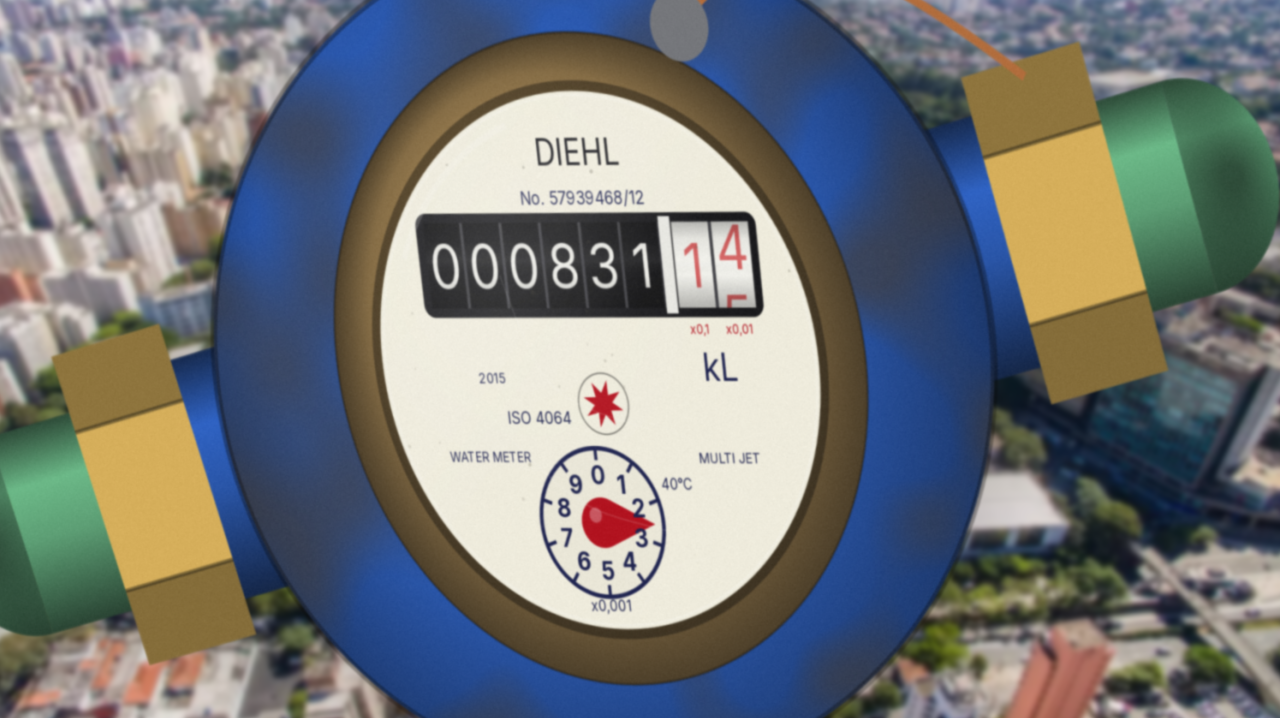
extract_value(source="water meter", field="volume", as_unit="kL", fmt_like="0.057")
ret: 831.142
